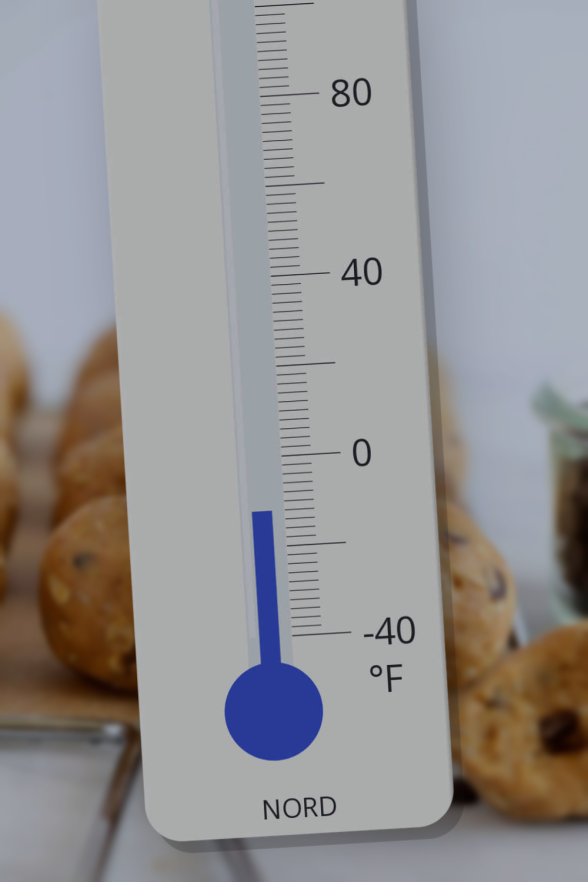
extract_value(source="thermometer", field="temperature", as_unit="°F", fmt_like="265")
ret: -12
